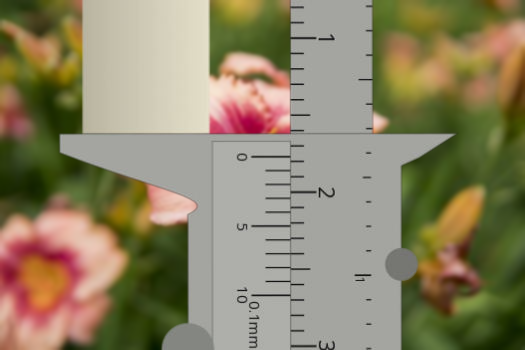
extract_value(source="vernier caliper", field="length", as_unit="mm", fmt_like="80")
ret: 17.7
